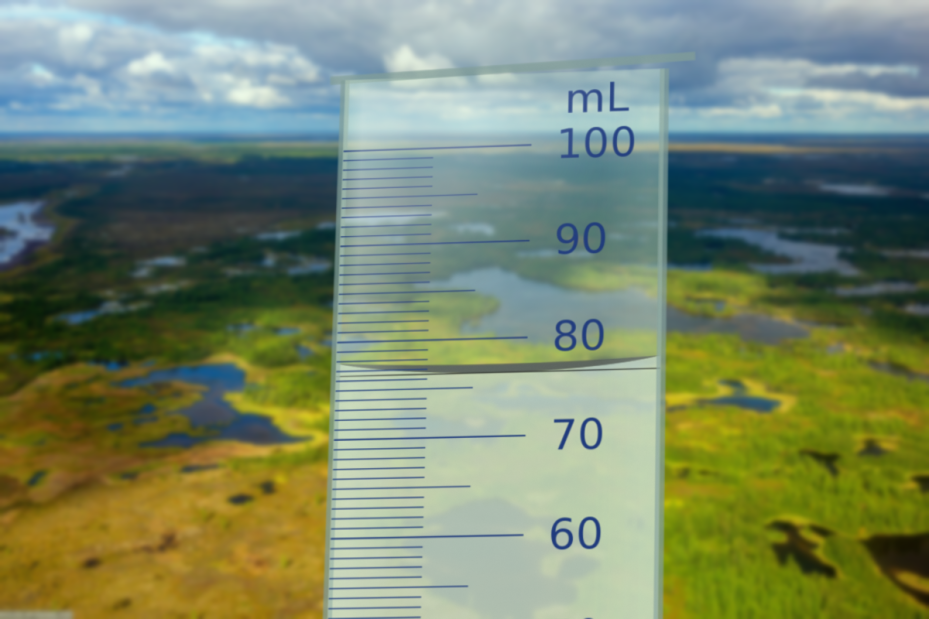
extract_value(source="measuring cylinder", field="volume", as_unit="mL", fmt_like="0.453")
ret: 76.5
